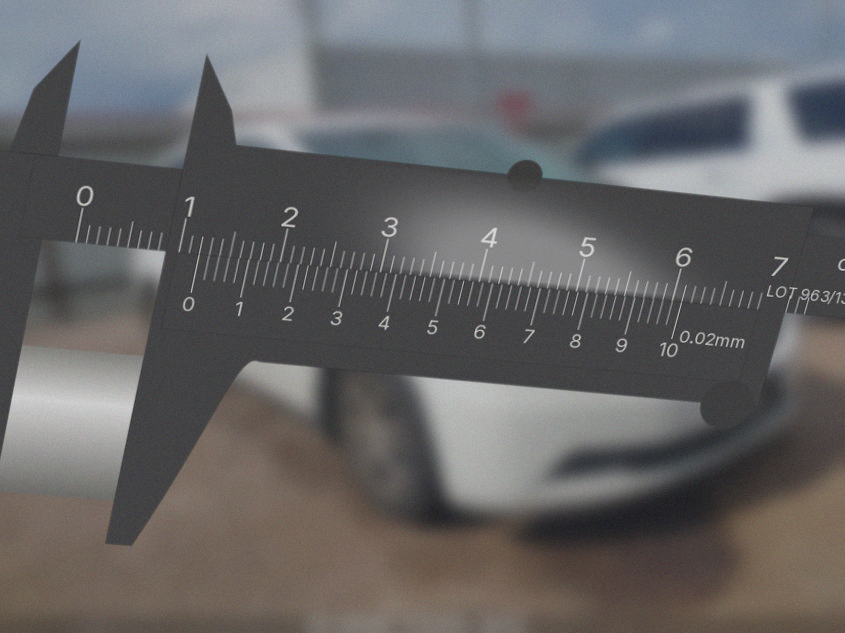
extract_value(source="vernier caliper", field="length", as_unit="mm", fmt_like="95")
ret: 12.0
